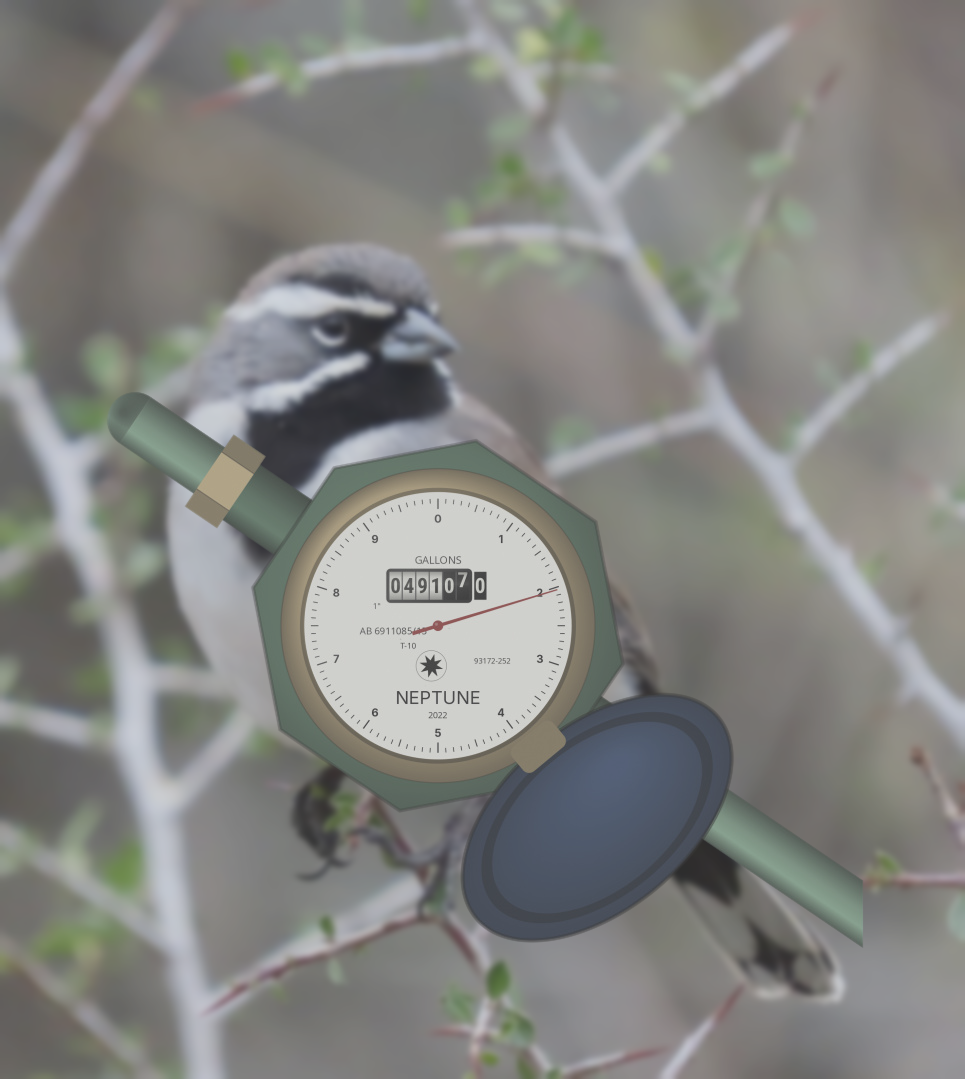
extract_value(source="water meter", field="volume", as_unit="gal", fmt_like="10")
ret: 491072.0
